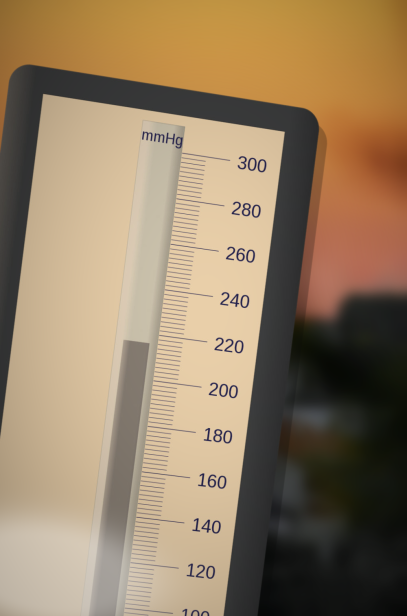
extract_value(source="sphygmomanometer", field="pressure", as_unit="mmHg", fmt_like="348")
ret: 216
